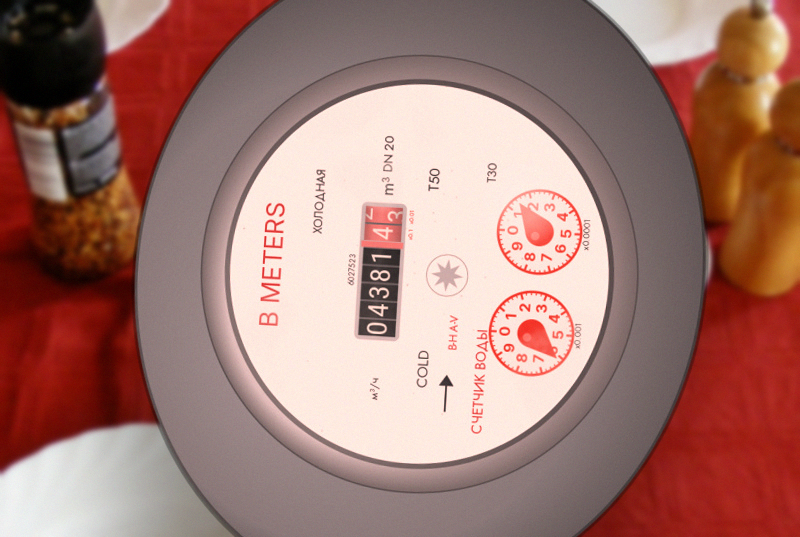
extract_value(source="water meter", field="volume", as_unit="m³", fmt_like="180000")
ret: 4381.4261
